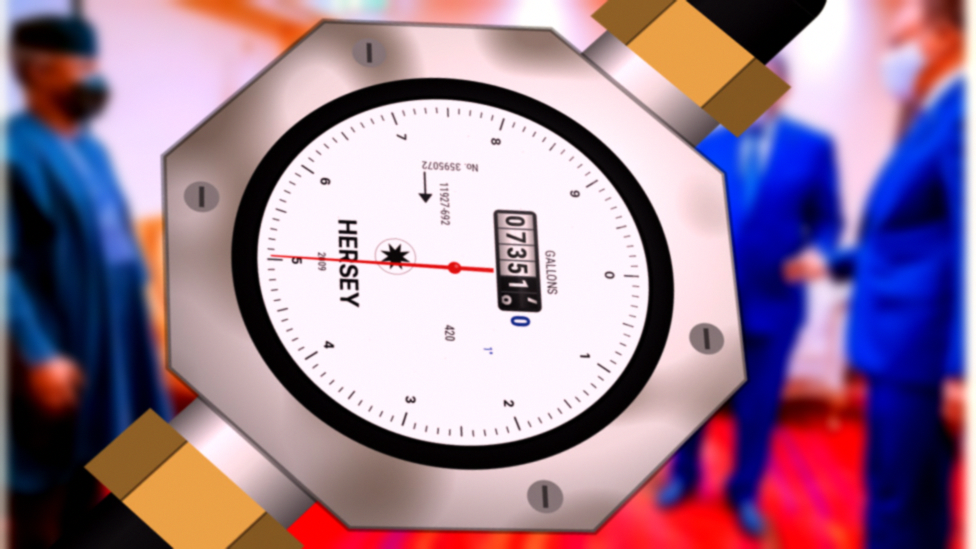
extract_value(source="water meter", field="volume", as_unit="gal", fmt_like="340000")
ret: 735175.0
